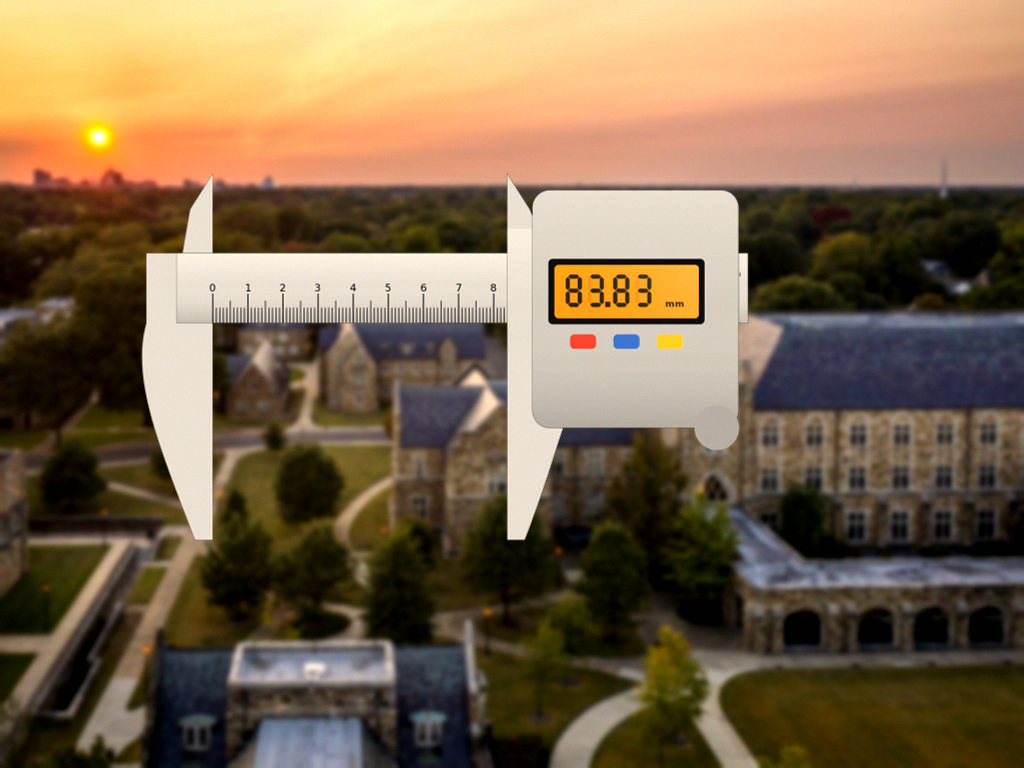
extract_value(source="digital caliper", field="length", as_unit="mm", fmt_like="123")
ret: 83.83
